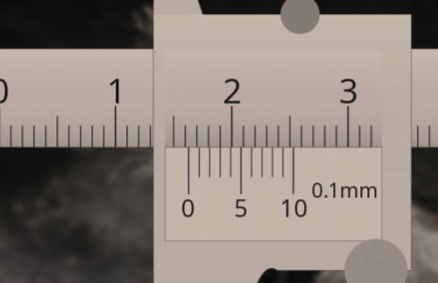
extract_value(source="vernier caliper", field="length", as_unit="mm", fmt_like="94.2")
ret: 16.3
